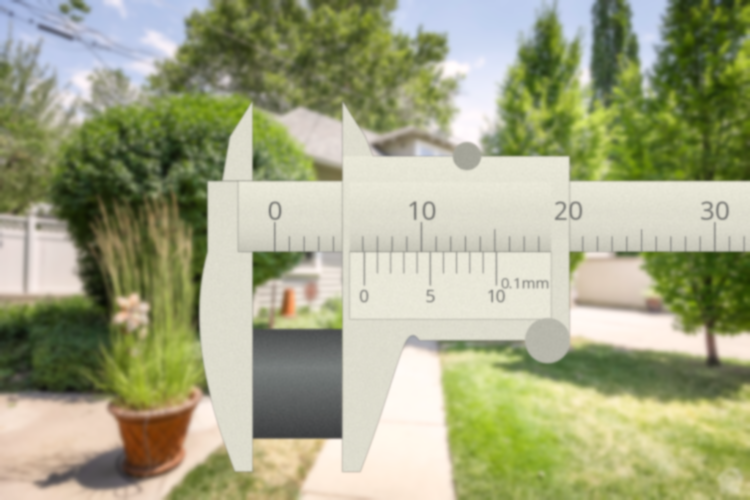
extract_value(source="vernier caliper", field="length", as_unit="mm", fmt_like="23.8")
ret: 6.1
